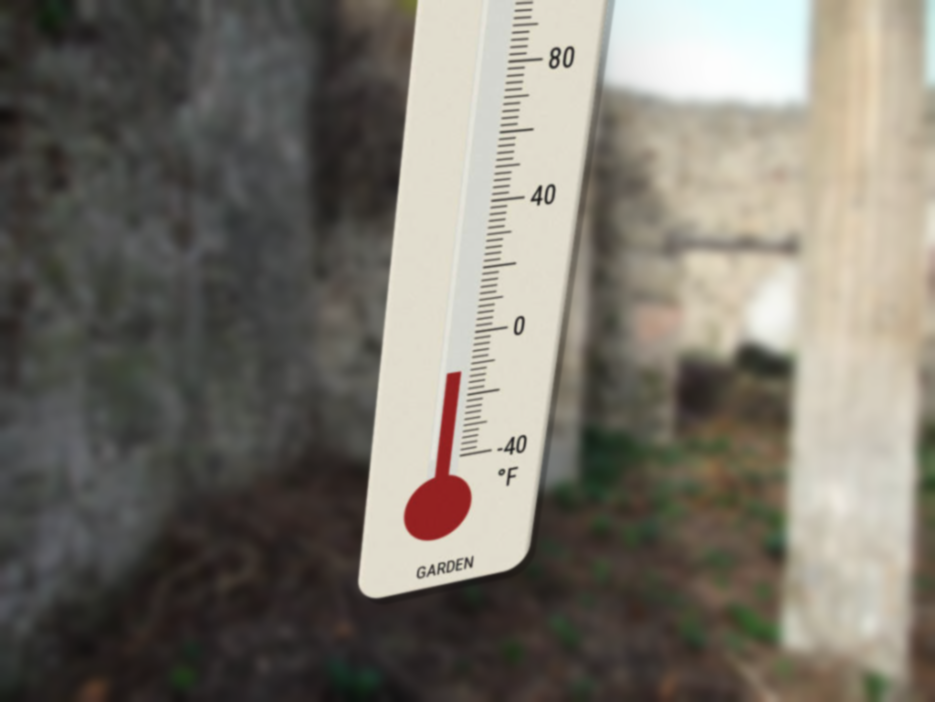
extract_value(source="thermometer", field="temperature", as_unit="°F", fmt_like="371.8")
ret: -12
